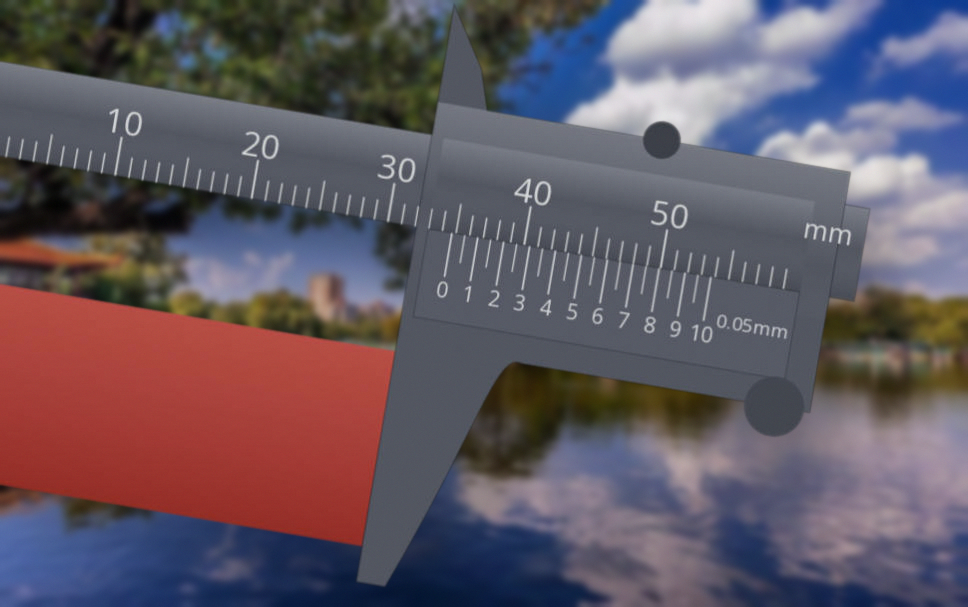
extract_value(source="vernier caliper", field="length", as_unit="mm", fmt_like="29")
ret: 34.7
